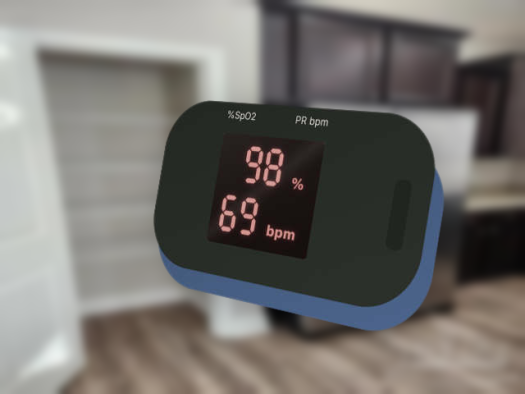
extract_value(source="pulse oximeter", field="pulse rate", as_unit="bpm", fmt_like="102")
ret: 69
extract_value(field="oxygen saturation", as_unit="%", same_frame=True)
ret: 98
